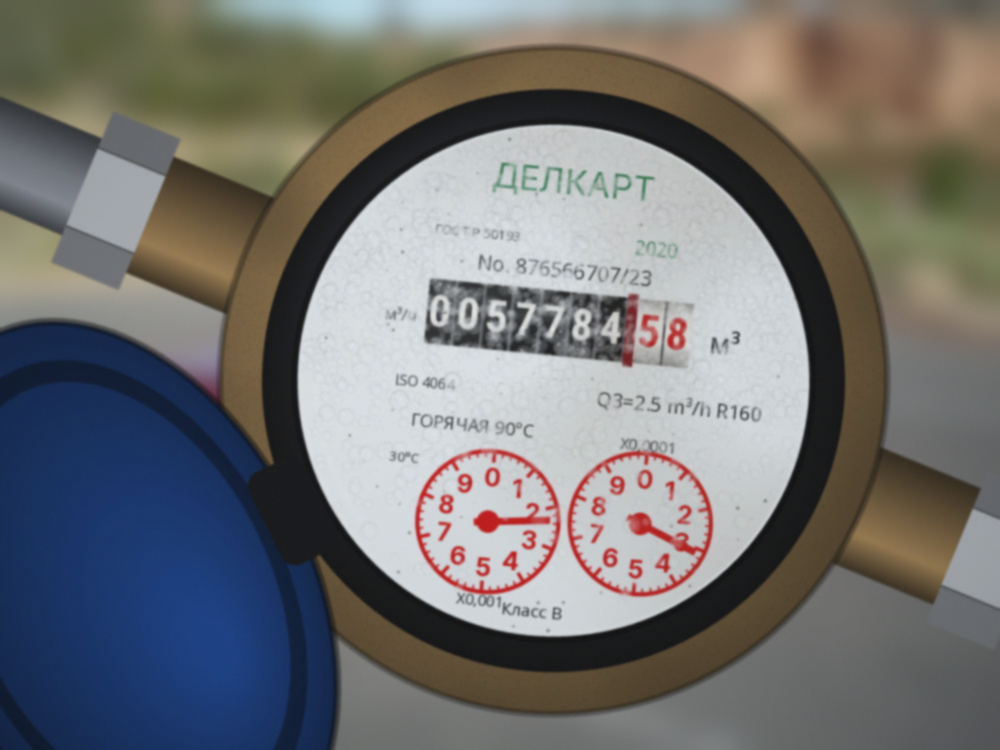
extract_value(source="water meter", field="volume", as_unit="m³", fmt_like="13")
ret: 57784.5823
